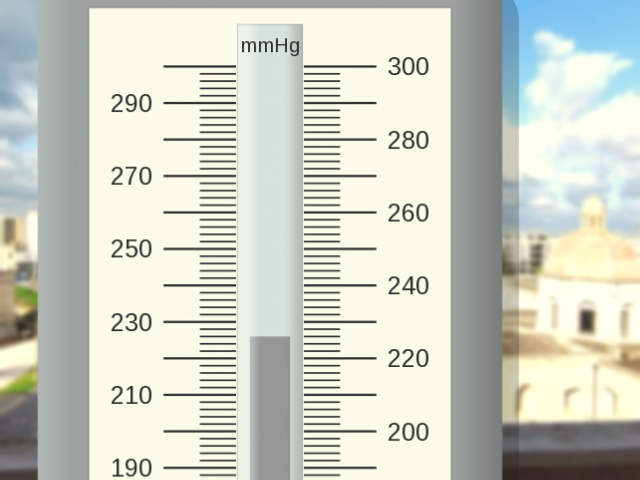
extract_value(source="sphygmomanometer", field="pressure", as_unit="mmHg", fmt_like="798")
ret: 226
